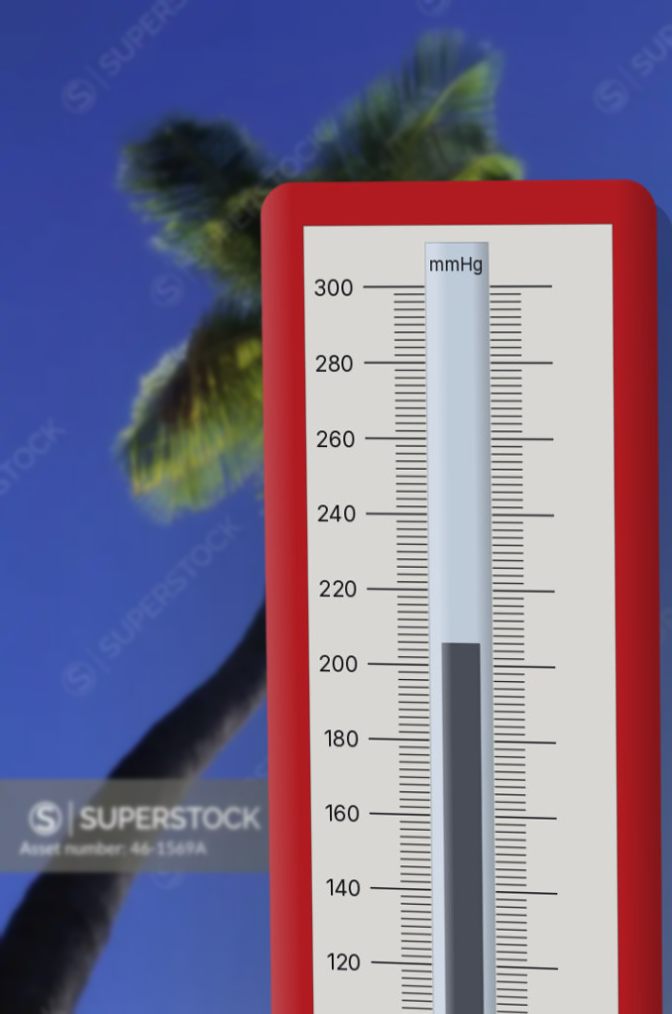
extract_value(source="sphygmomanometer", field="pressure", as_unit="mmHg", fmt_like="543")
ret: 206
